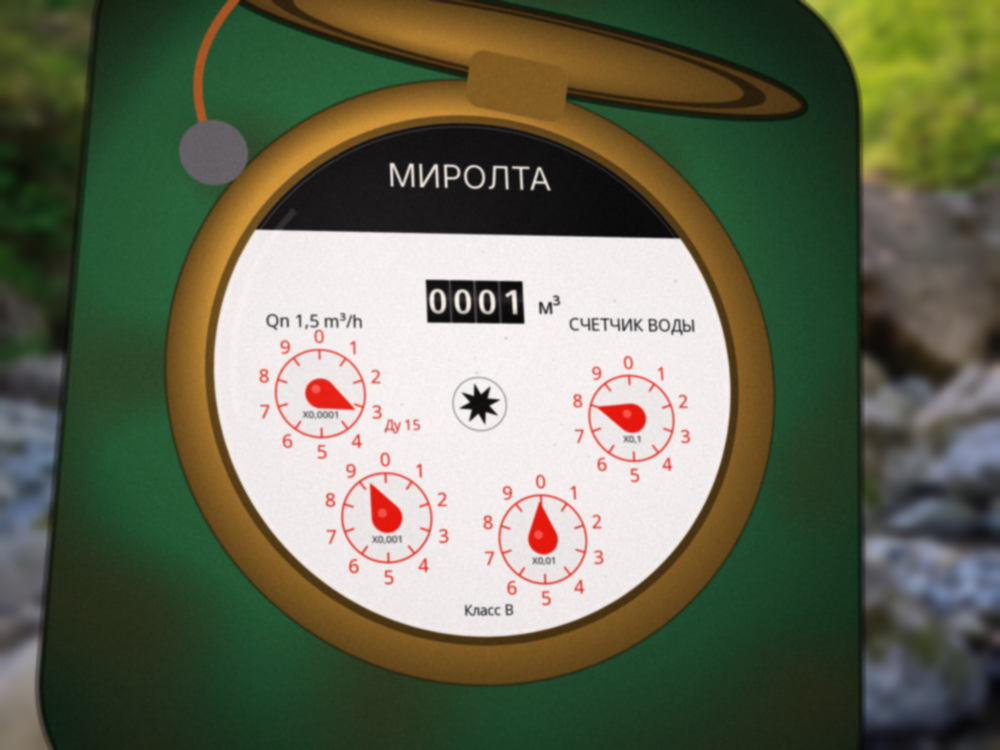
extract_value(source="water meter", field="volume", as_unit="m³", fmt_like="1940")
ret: 1.7993
